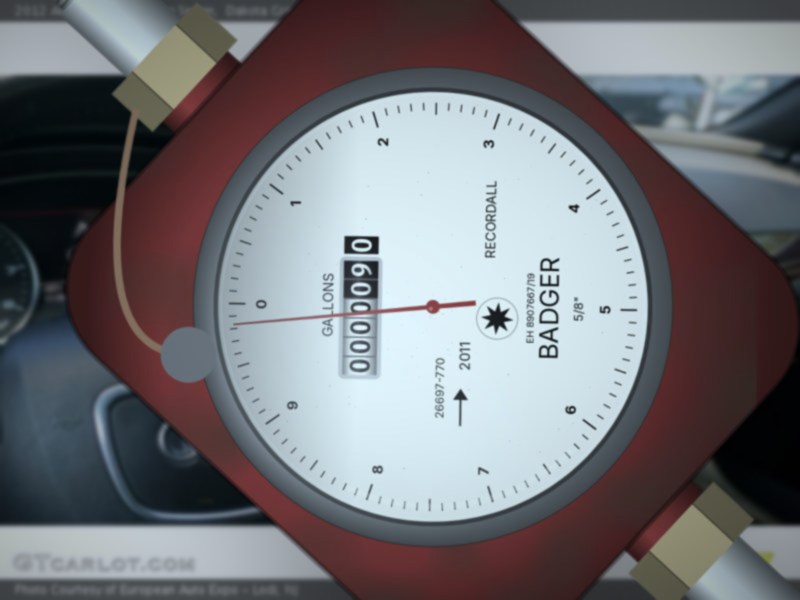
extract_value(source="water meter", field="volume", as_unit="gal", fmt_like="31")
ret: 89.8
